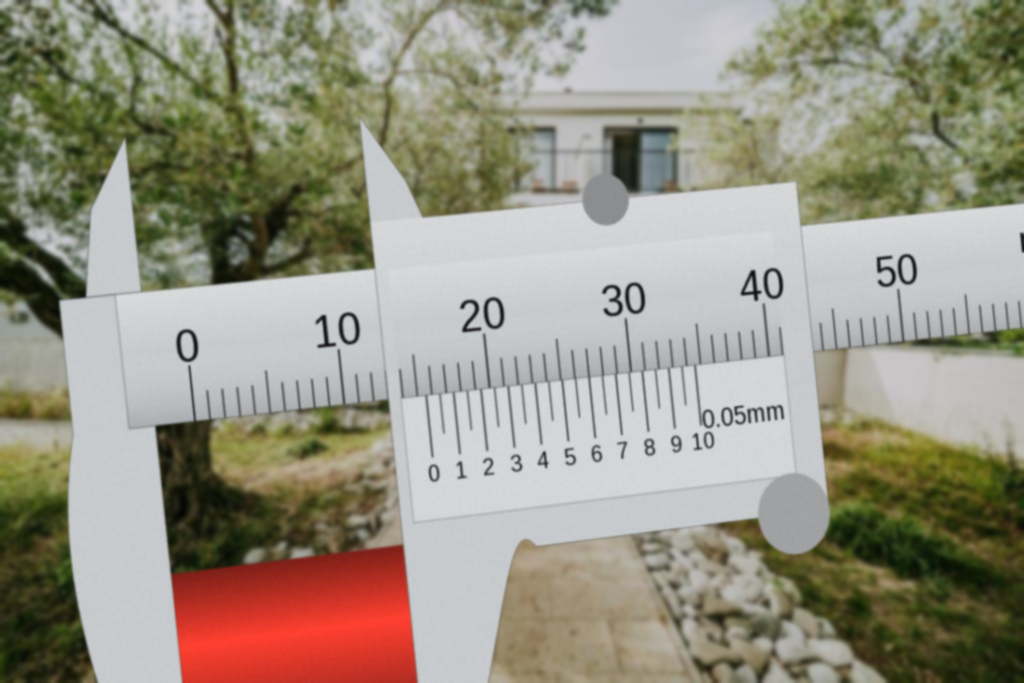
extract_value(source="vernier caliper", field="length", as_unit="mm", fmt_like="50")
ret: 15.6
